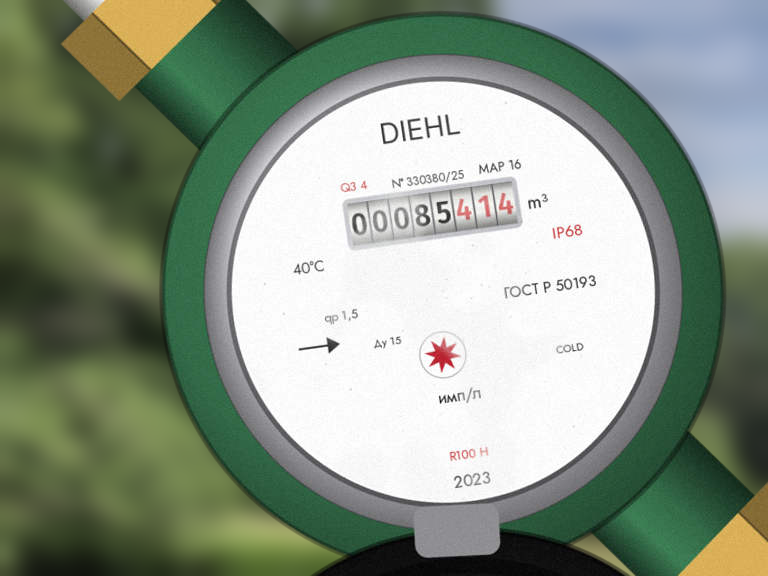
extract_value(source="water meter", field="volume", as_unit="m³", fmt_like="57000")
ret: 85.414
